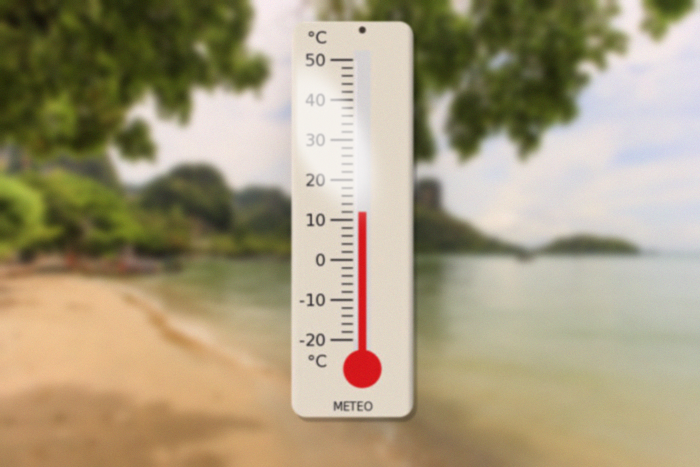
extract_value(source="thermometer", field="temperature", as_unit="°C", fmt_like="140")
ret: 12
